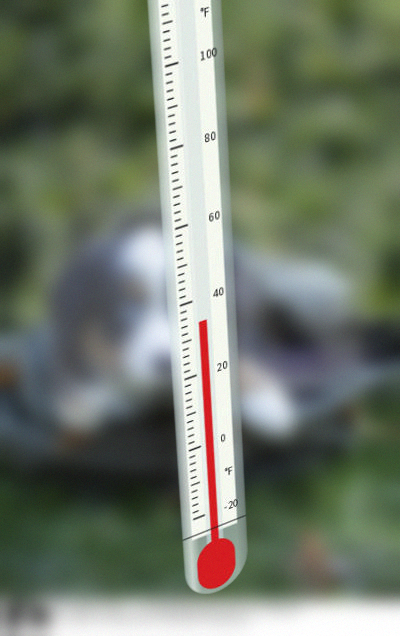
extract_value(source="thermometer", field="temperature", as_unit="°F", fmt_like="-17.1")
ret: 34
